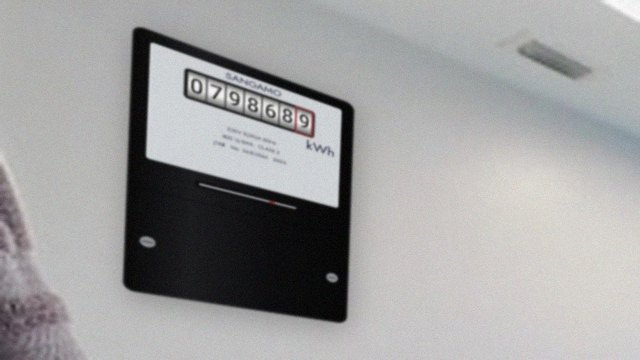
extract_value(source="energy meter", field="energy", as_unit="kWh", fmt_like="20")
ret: 79868.9
